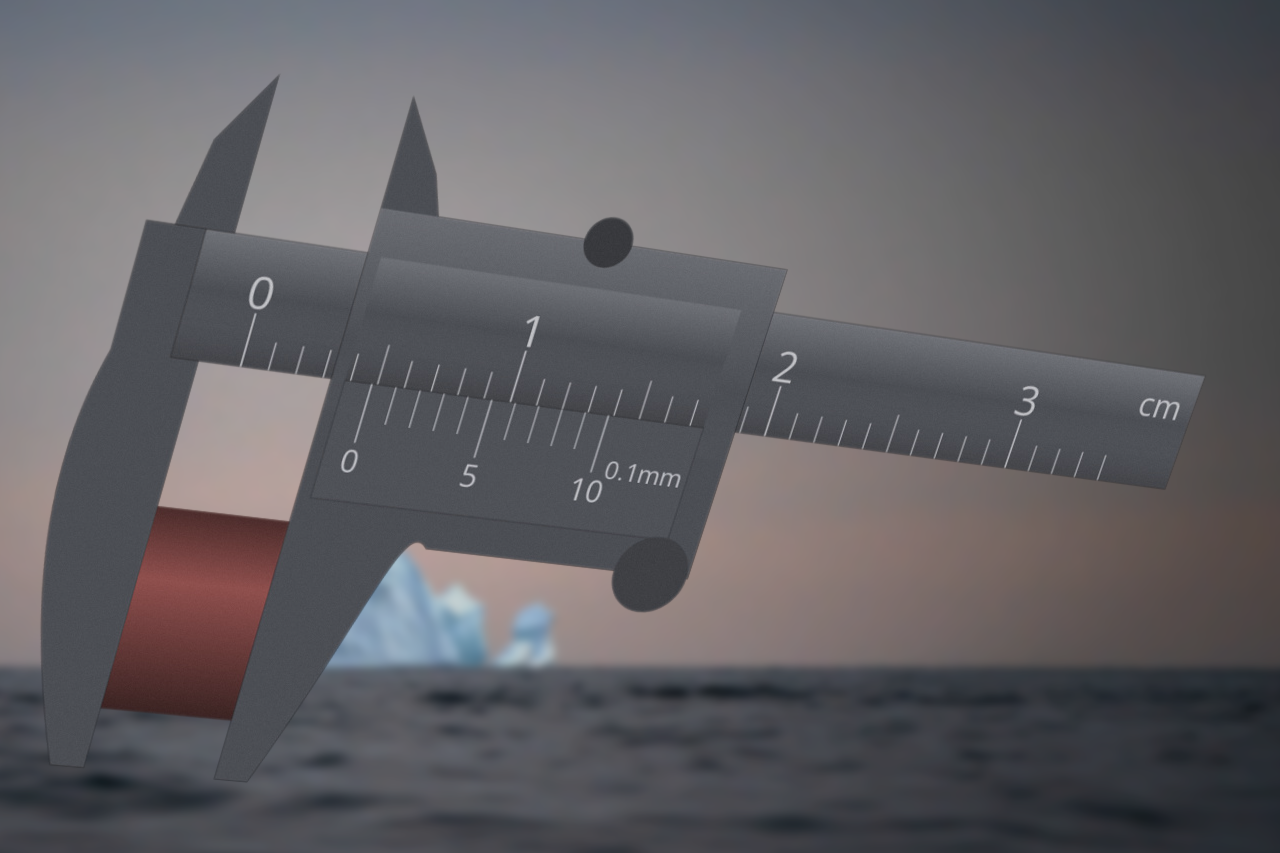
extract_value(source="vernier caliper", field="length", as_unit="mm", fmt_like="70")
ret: 4.8
